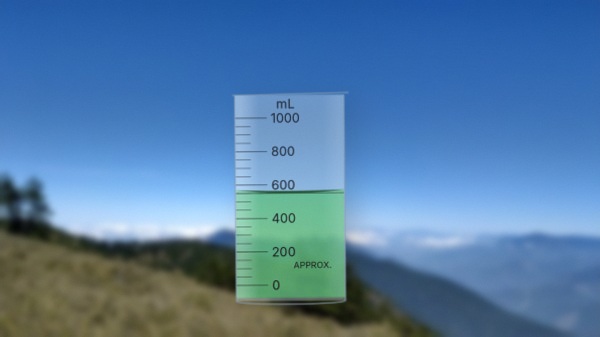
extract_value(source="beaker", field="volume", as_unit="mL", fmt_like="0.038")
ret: 550
